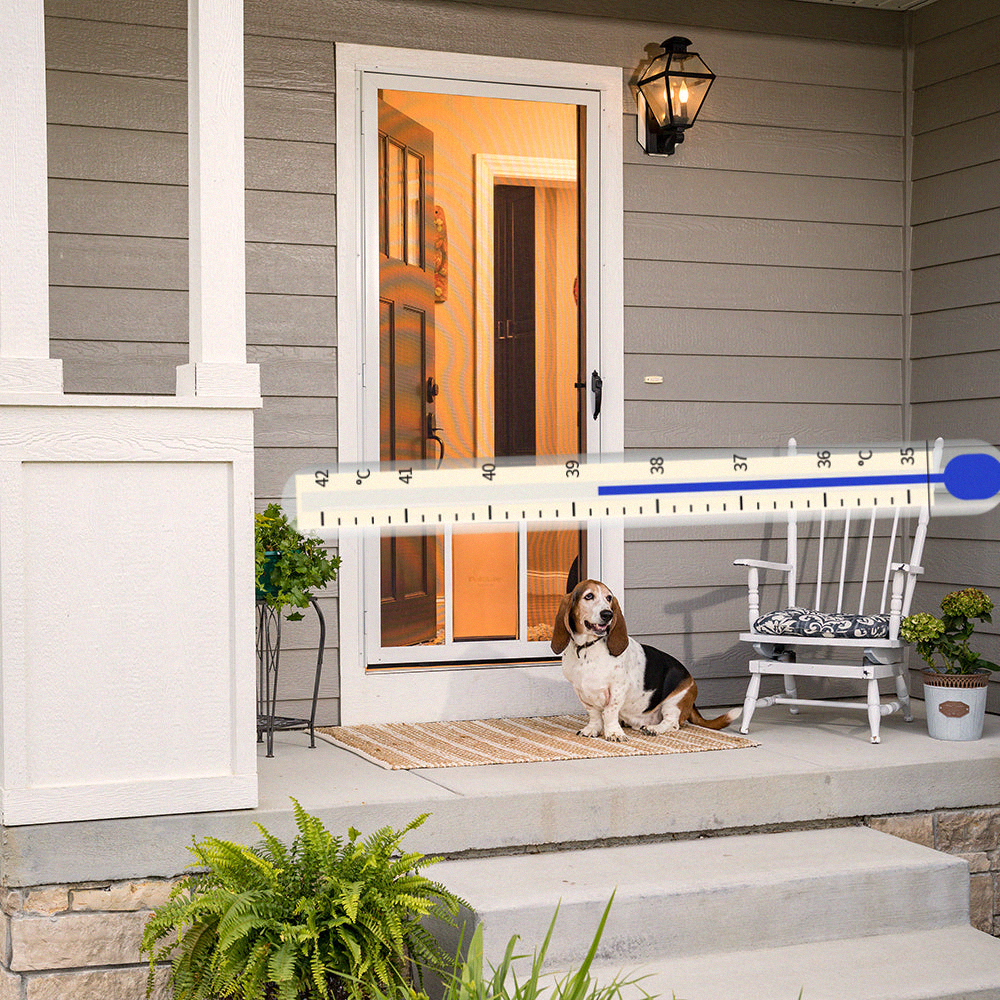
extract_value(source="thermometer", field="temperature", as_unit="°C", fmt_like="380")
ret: 38.7
